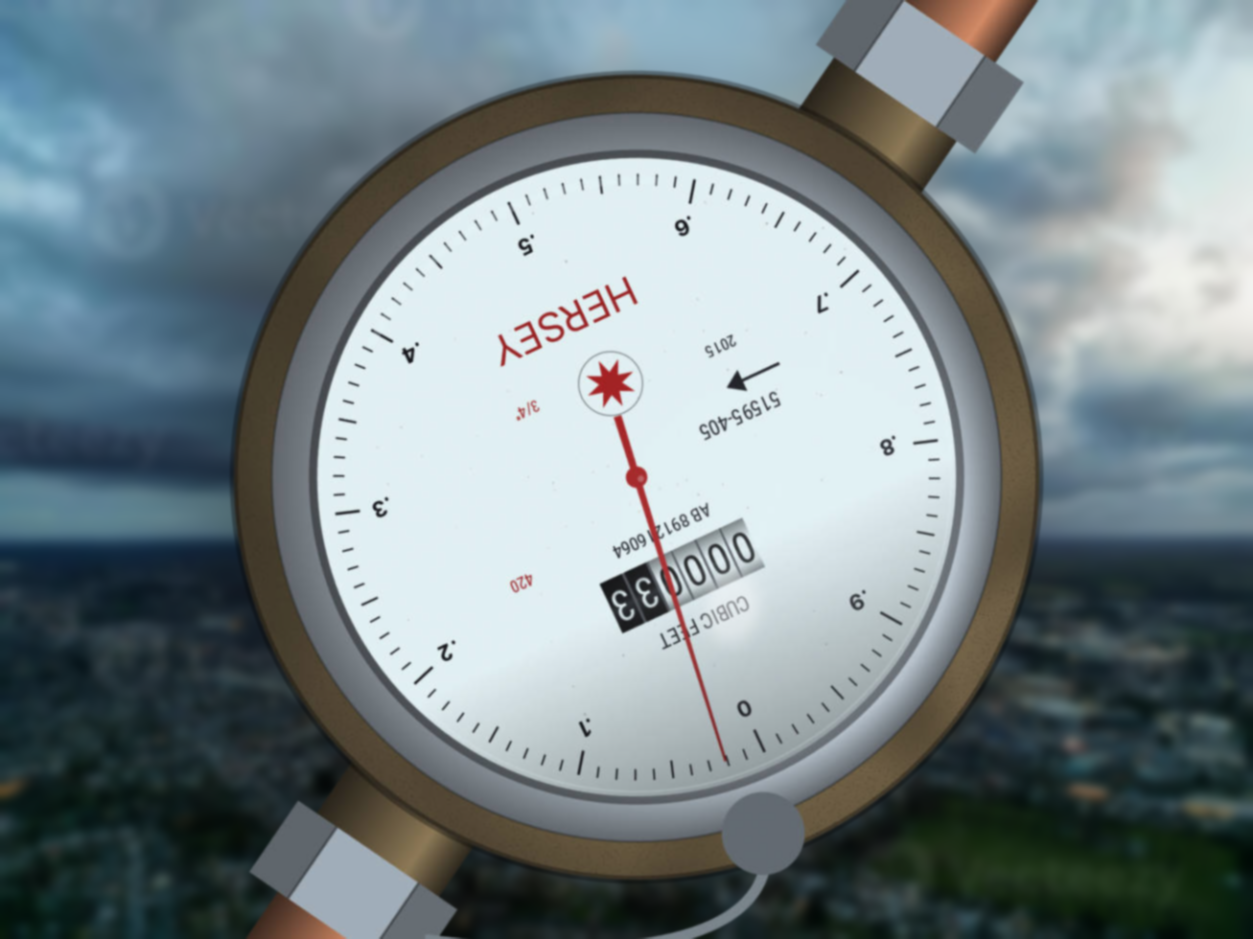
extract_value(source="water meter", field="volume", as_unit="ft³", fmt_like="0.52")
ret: 33.02
